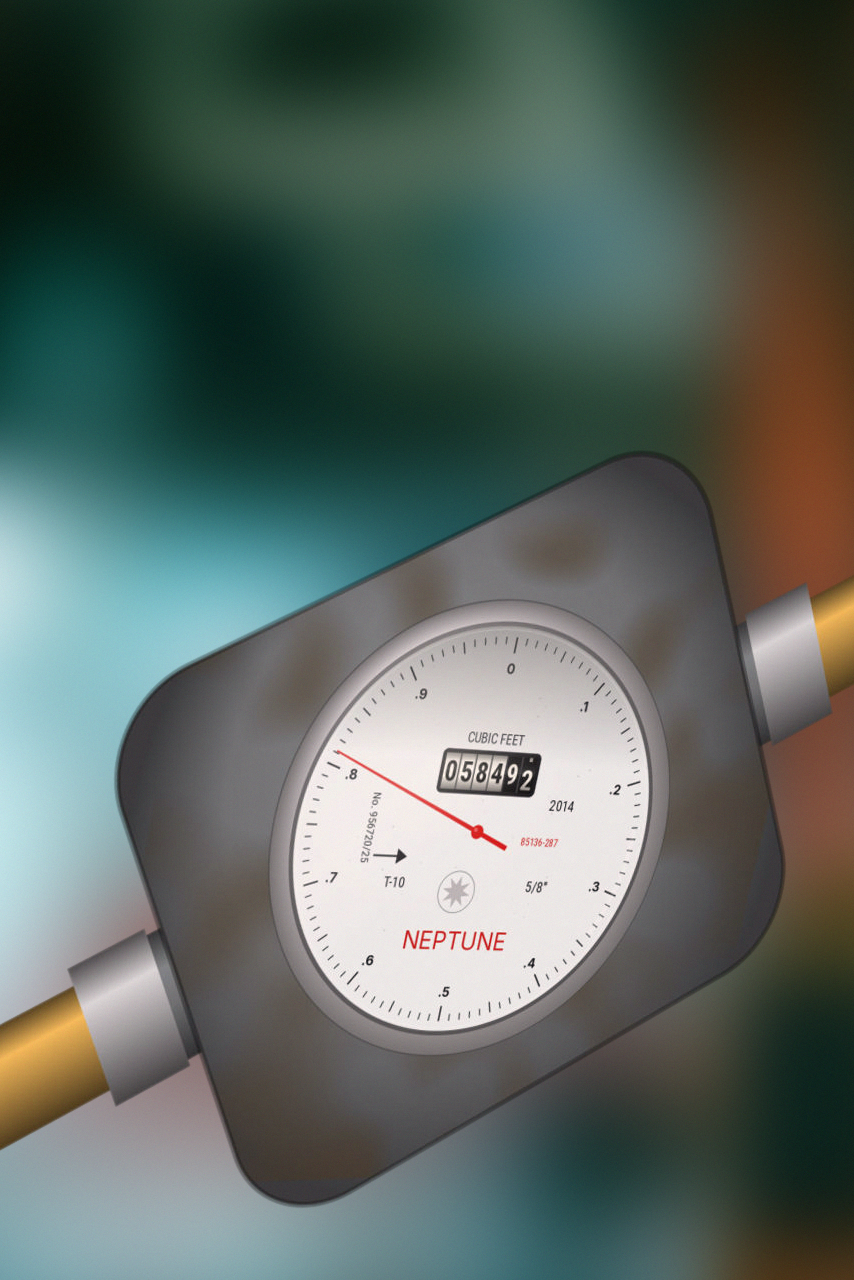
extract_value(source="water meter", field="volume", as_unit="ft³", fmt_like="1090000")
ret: 58491.81
